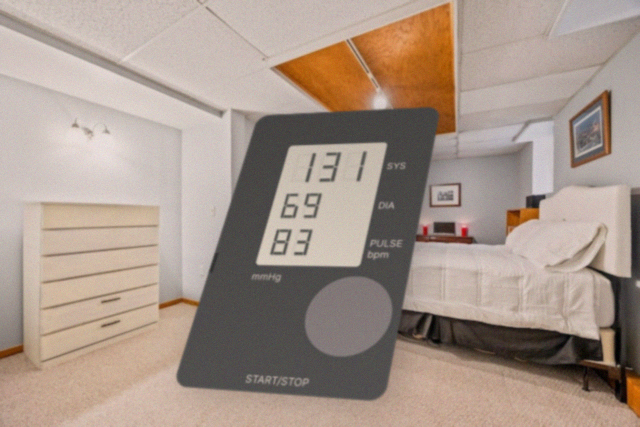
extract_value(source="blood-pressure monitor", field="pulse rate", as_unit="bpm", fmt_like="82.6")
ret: 83
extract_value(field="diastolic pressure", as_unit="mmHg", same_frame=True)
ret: 69
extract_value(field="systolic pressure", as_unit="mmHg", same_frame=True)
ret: 131
